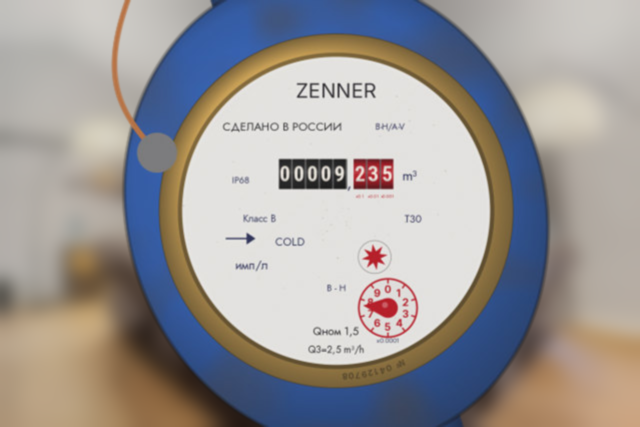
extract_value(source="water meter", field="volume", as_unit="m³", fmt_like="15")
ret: 9.2357
